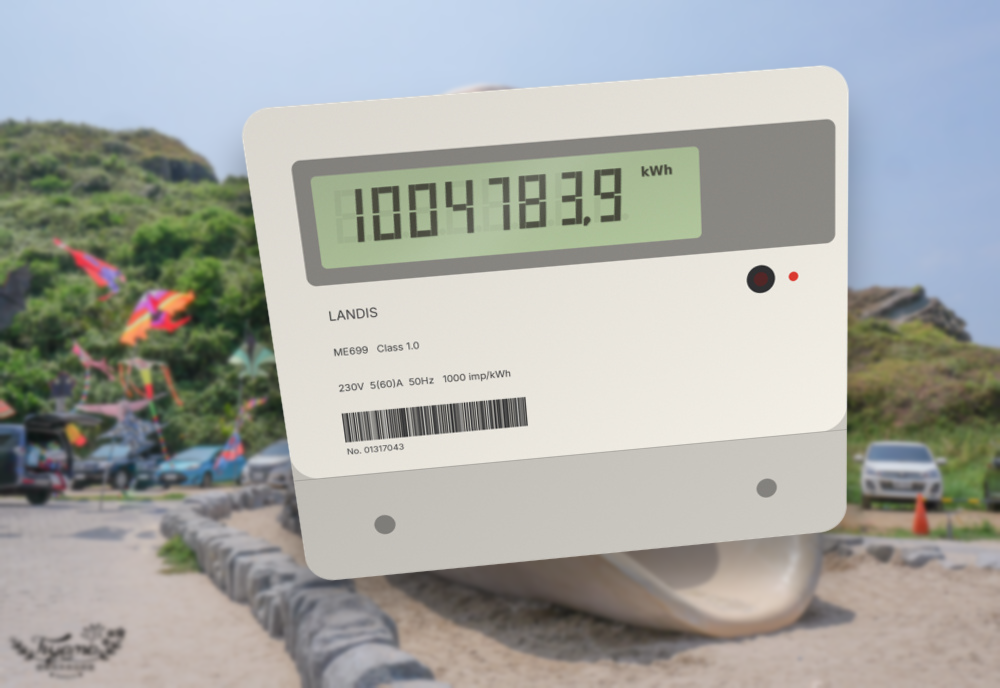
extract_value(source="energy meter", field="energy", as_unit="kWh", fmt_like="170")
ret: 1004783.9
